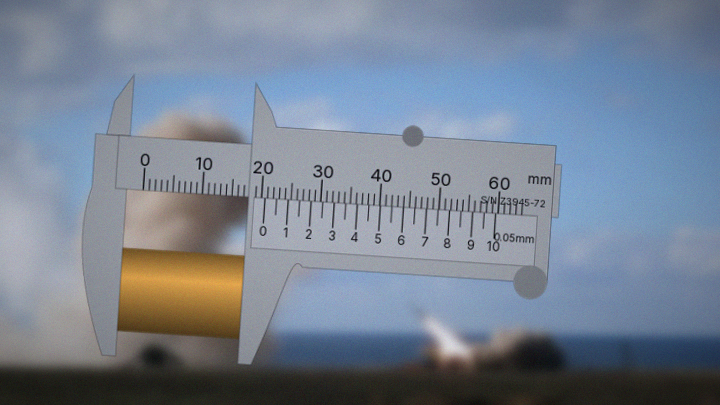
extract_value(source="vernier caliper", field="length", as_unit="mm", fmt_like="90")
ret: 20.6
